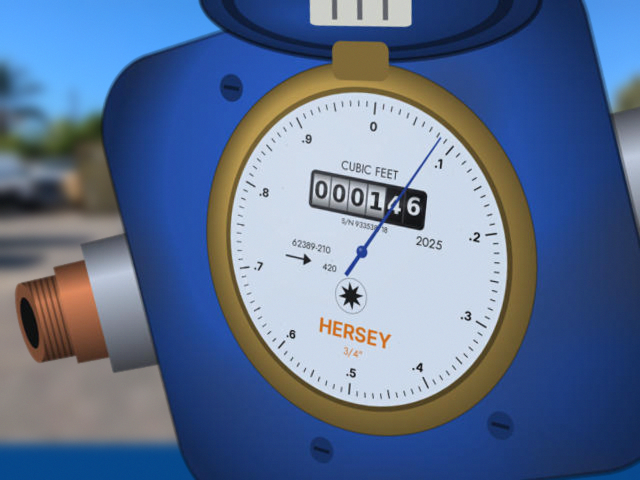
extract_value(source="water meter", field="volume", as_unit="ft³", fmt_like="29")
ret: 146.08
